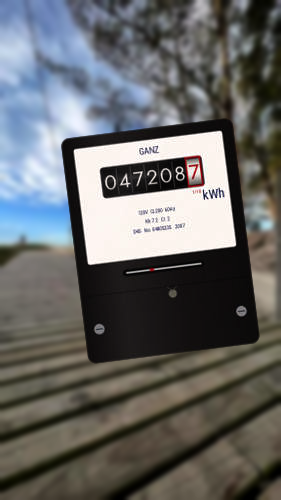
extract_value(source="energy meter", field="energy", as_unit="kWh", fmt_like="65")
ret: 47208.7
